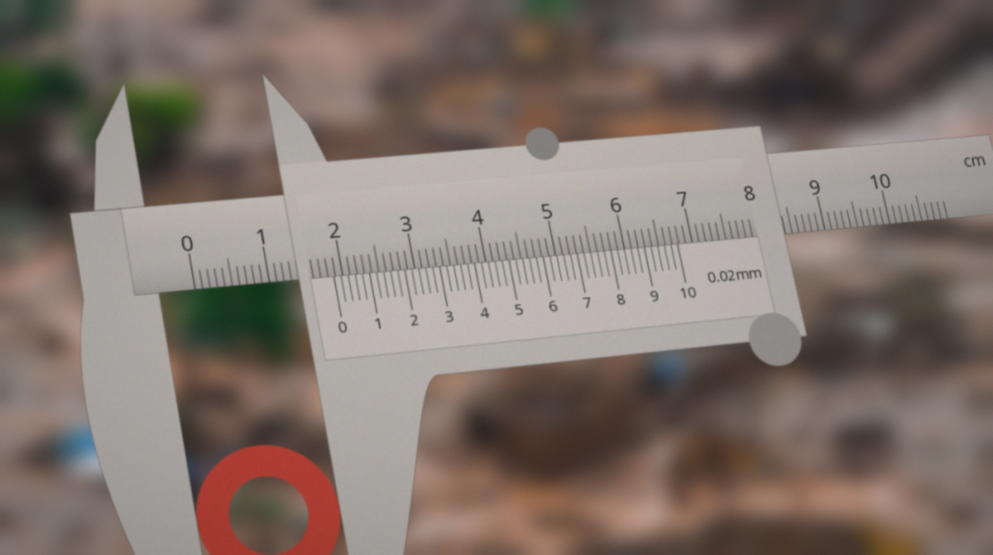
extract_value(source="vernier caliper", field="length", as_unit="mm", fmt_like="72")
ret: 18.8
